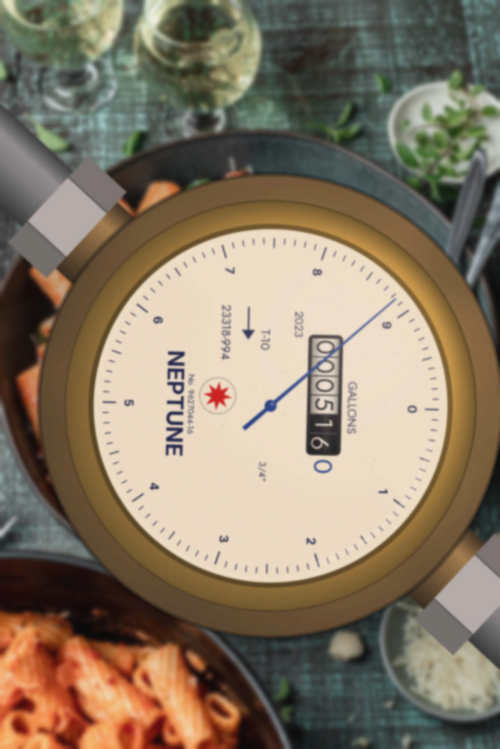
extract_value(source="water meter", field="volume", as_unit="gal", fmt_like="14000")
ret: 5158.8
